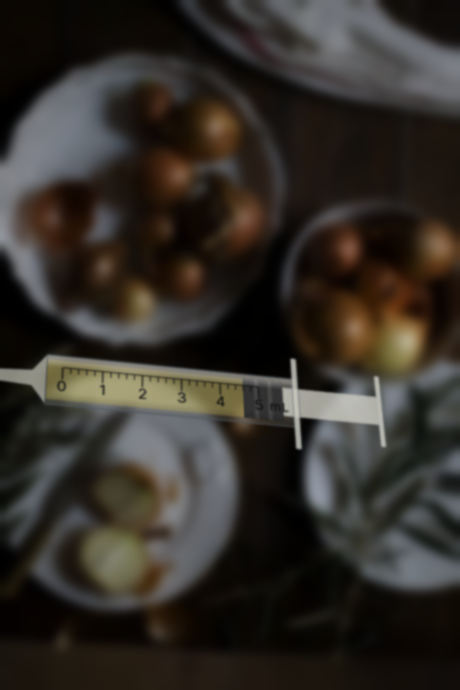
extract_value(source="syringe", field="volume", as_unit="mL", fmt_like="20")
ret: 4.6
